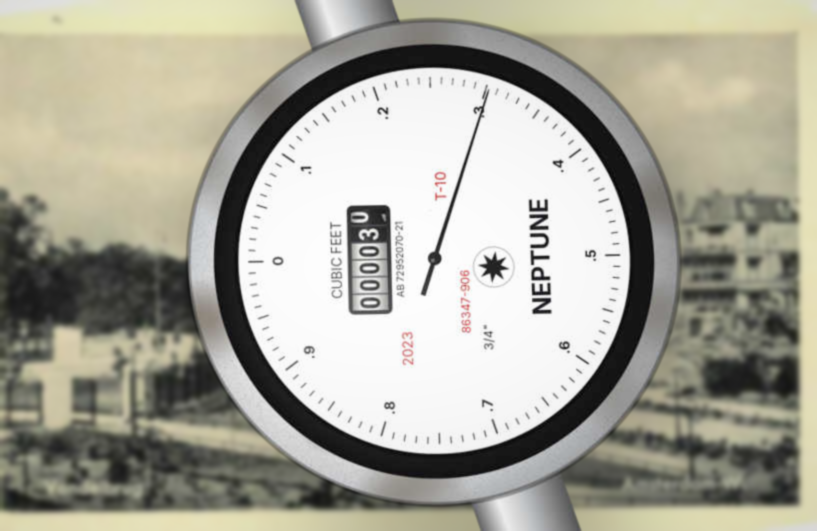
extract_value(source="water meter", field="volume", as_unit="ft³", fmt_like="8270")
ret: 30.30
